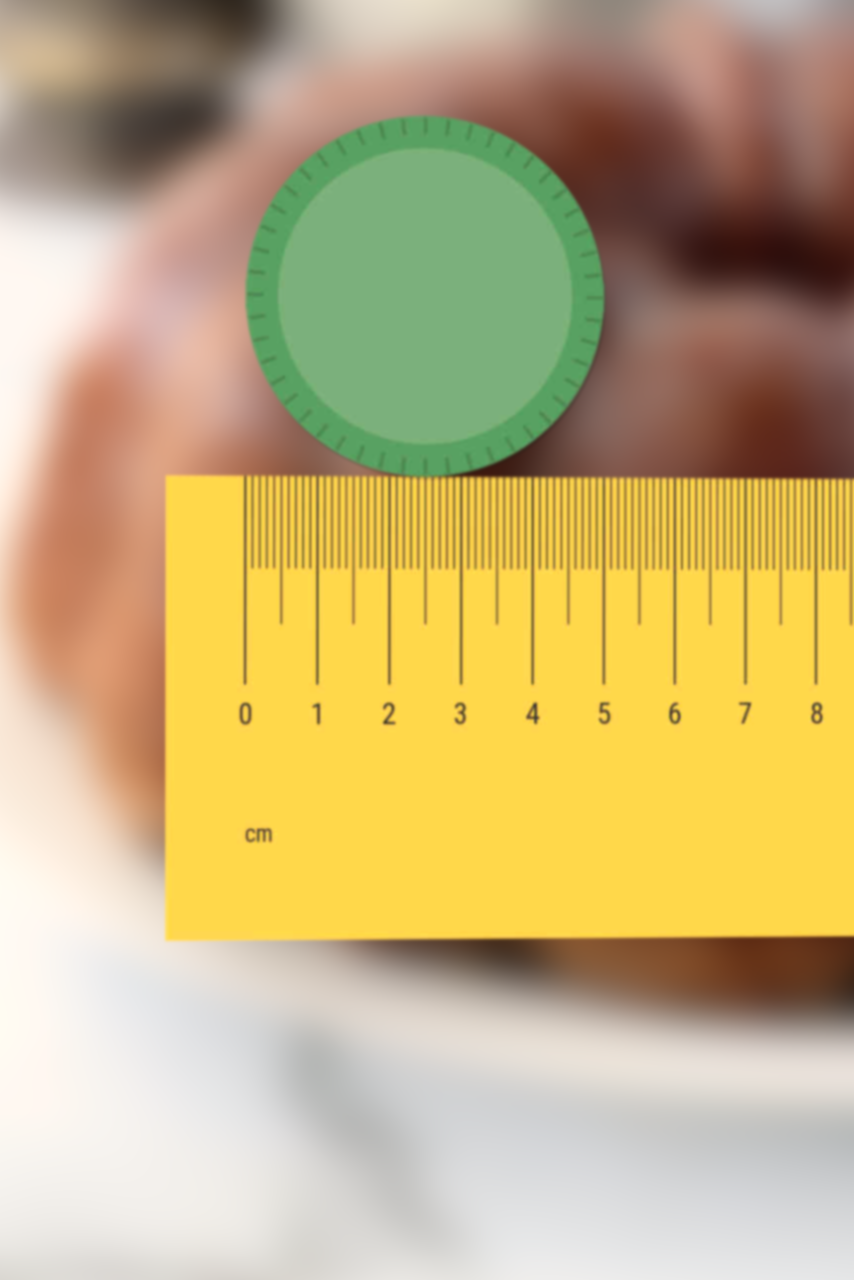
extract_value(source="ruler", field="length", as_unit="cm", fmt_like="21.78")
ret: 5
